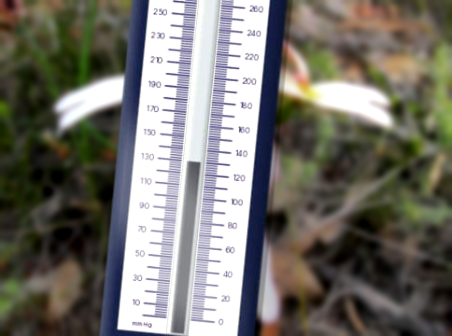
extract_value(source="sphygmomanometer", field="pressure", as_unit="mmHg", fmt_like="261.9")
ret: 130
